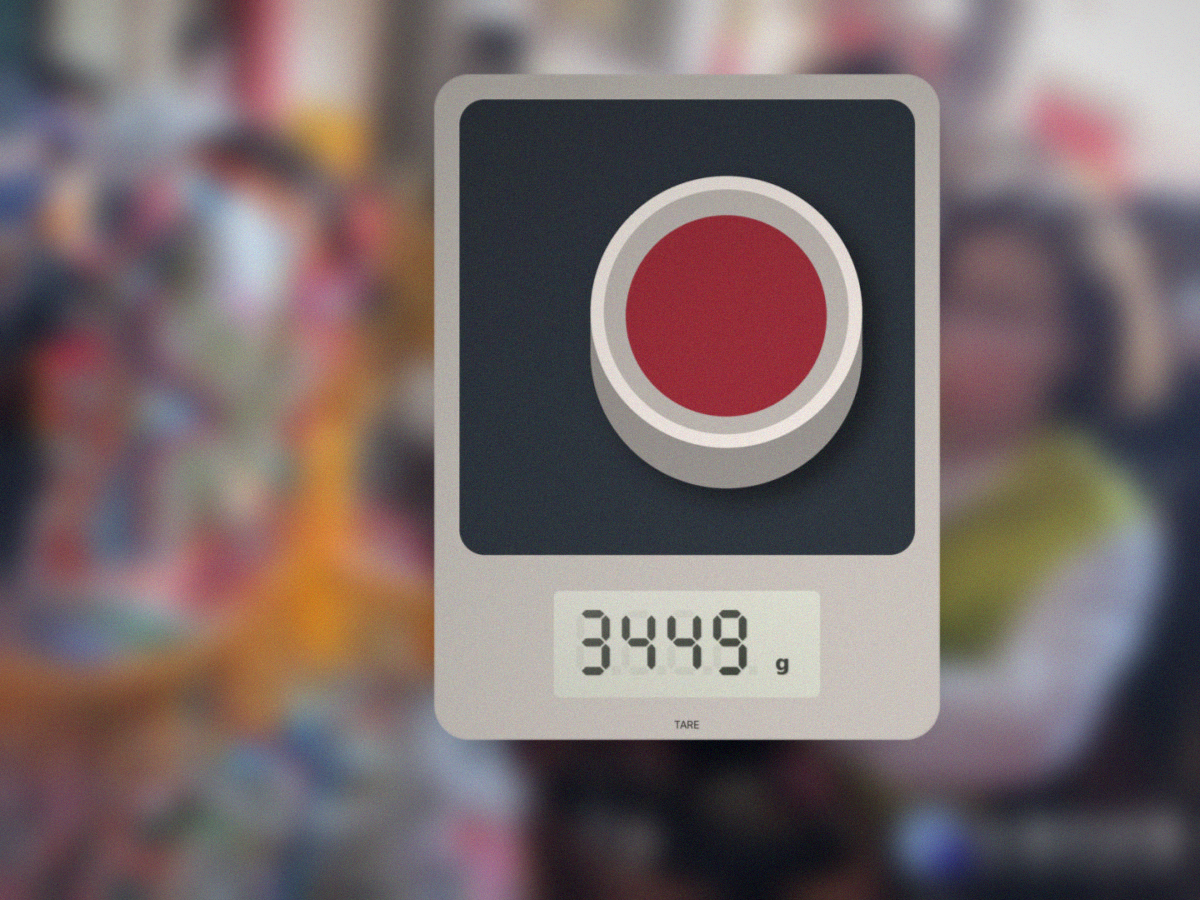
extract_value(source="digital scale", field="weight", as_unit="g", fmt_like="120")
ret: 3449
